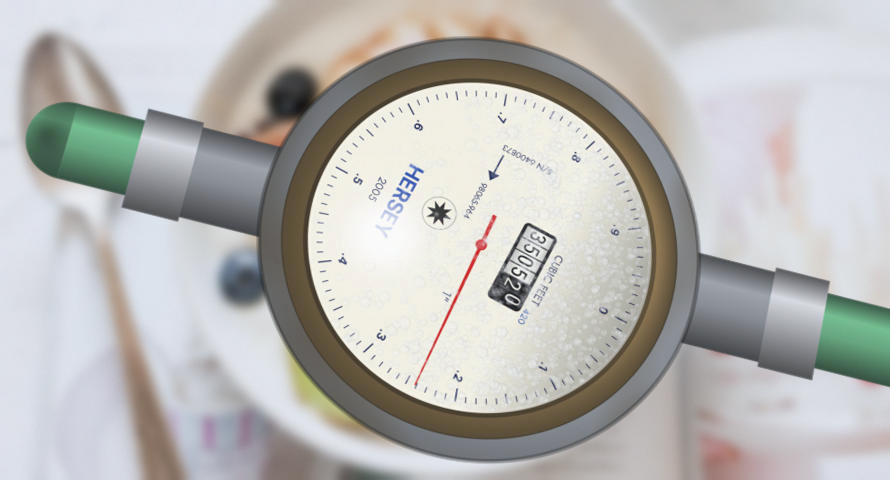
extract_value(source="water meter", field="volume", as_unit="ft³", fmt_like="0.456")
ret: 350520.24
